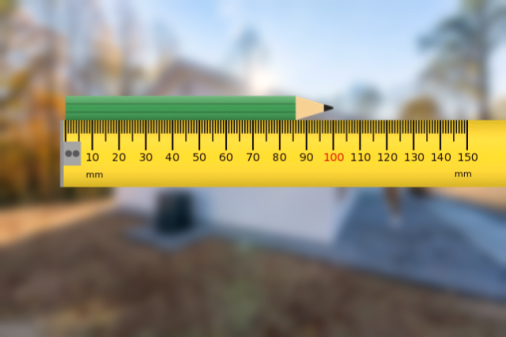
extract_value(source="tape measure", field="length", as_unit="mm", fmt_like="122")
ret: 100
